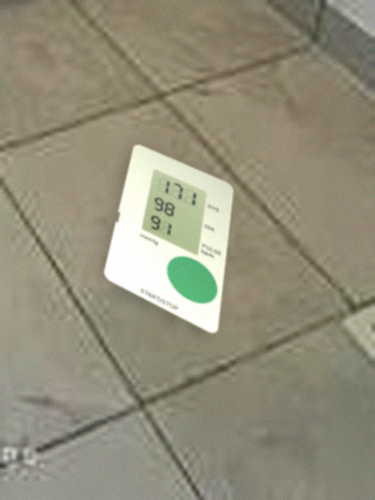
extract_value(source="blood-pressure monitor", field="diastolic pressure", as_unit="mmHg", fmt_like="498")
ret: 98
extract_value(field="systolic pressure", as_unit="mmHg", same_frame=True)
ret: 171
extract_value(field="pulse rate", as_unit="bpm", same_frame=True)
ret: 91
